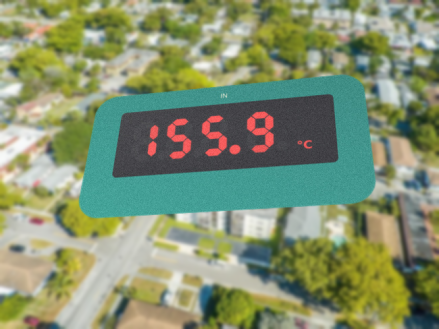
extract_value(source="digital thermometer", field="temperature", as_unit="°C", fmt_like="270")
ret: 155.9
